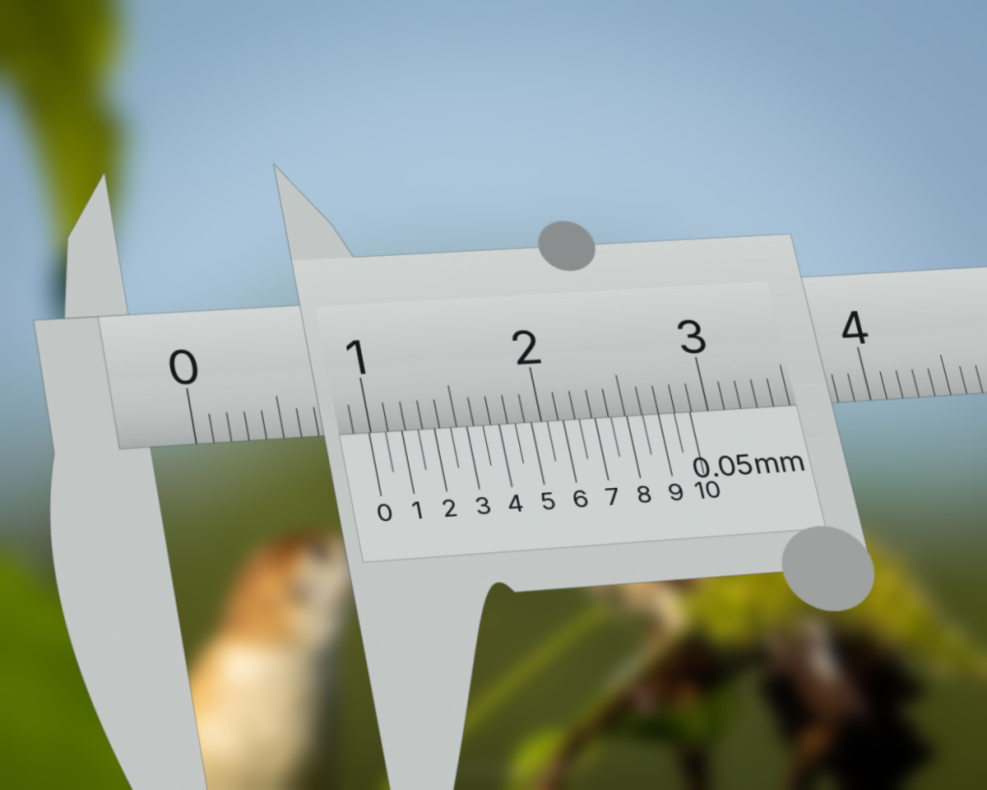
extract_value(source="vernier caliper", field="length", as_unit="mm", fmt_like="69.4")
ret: 9.9
